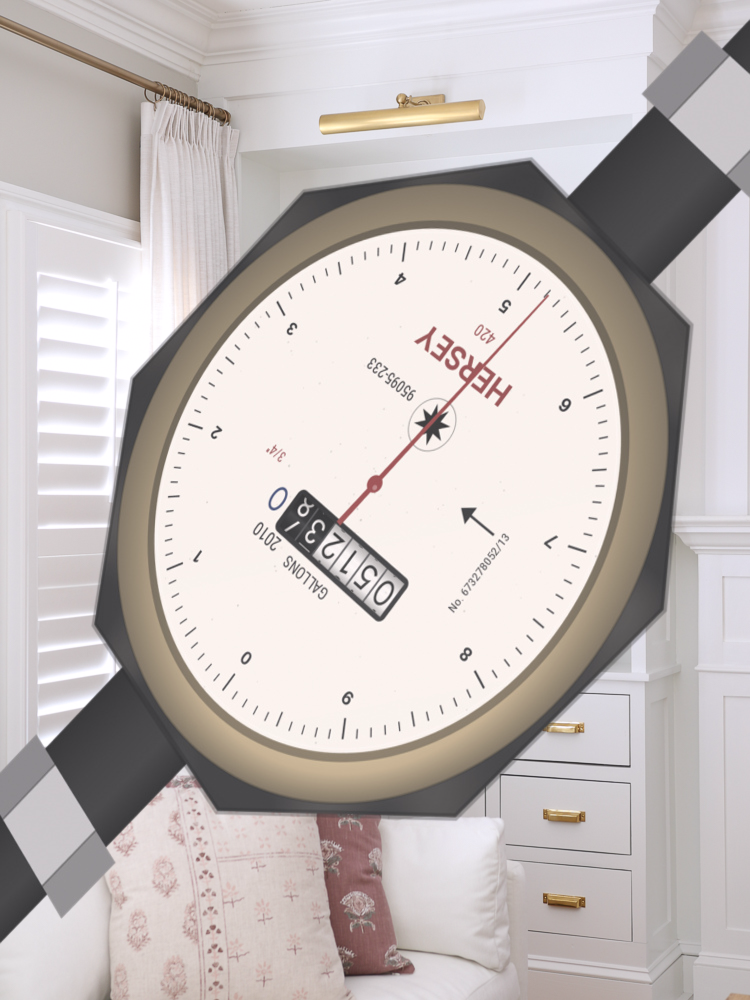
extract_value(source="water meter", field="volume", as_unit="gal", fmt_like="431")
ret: 512375.2
